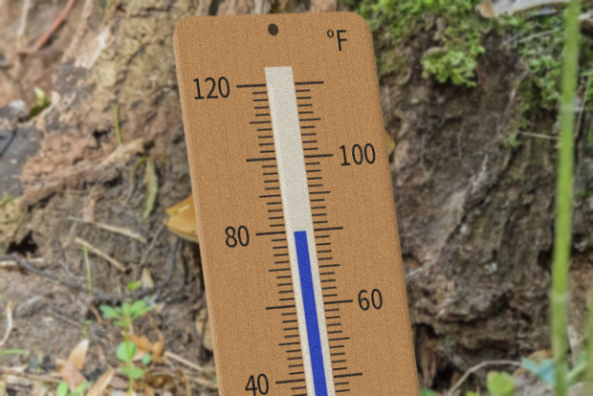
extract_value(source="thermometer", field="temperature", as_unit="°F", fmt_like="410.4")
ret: 80
